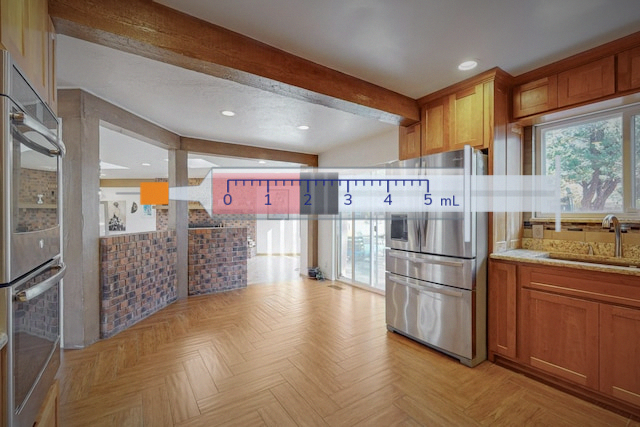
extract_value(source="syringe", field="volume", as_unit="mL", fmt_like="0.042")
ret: 1.8
